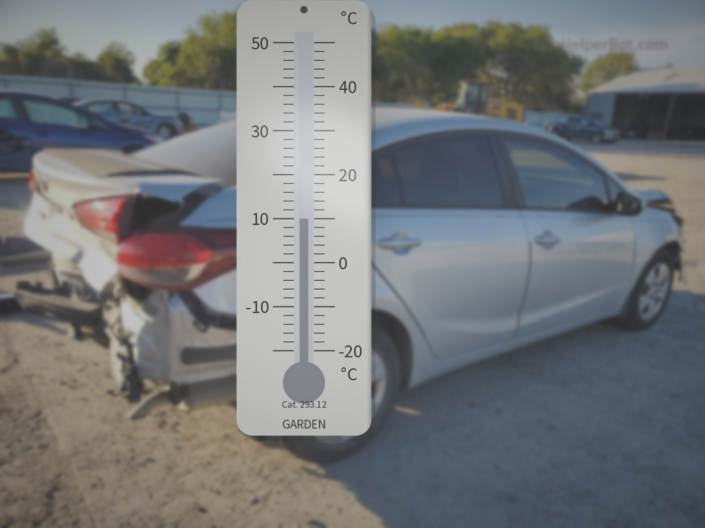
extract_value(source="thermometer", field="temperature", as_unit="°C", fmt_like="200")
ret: 10
